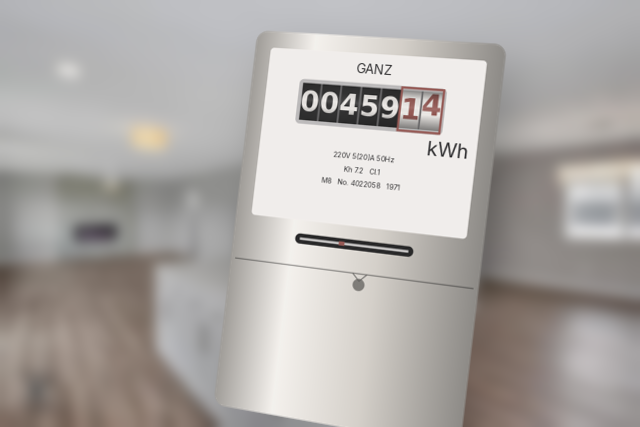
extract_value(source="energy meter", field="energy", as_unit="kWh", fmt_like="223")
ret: 459.14
